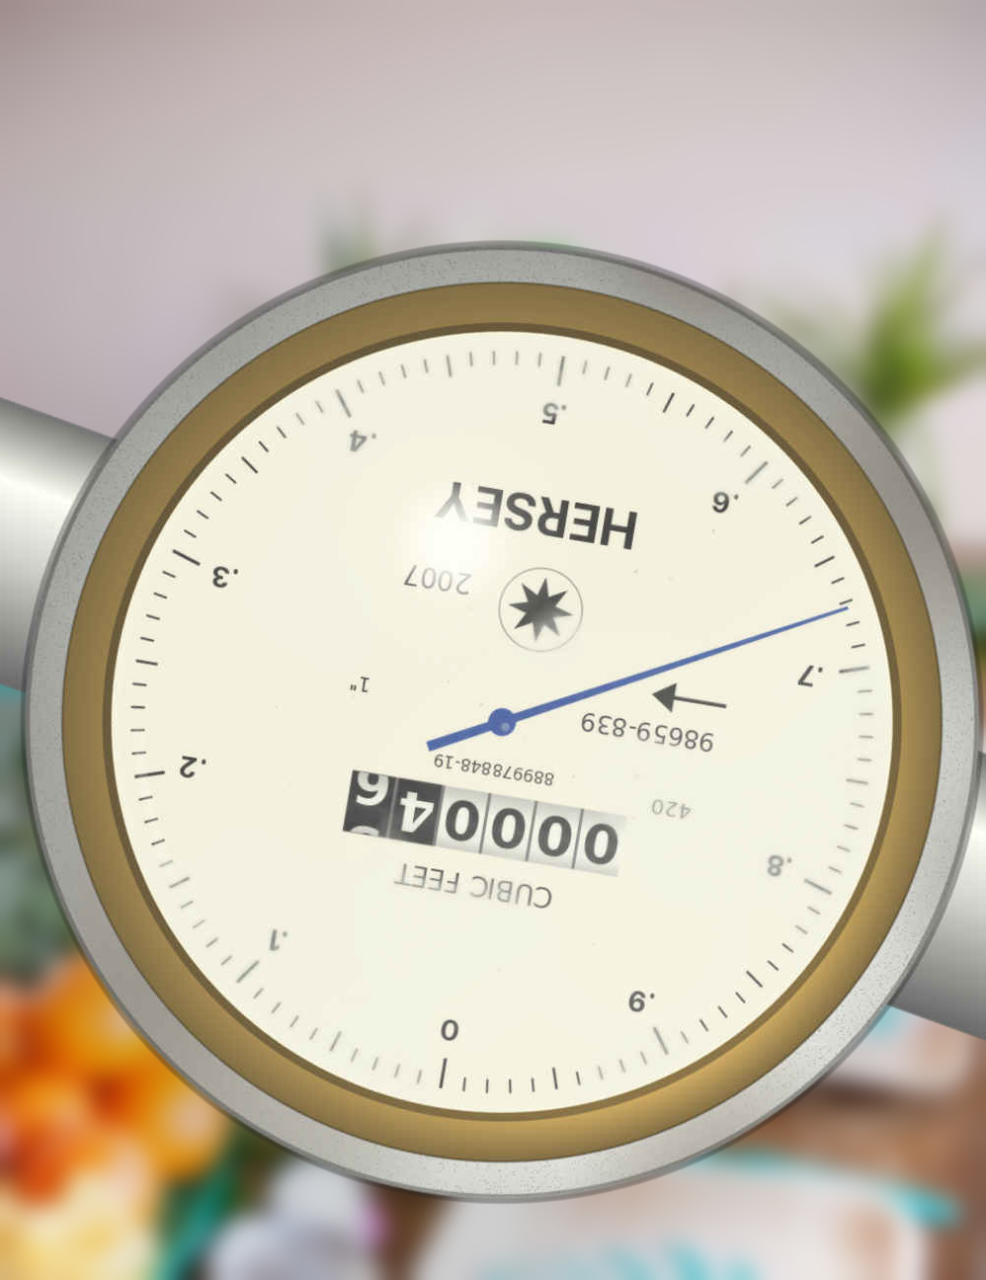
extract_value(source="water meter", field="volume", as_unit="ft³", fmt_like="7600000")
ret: 45.67
